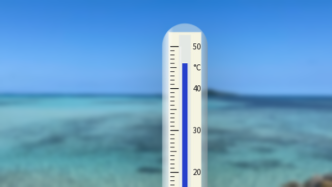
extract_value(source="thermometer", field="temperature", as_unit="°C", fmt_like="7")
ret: 46
